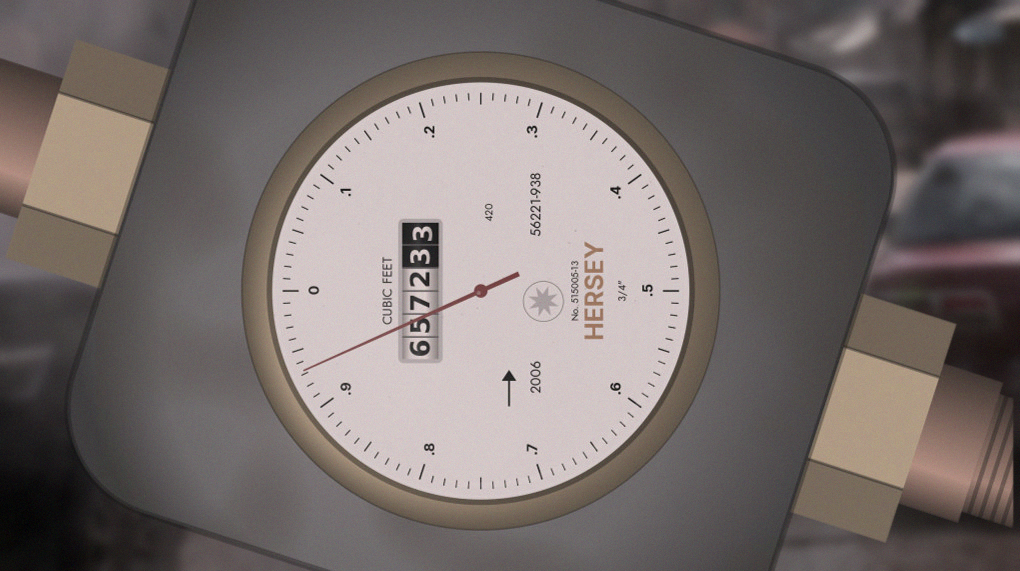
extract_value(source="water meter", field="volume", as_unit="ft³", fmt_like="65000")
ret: 657232.93
